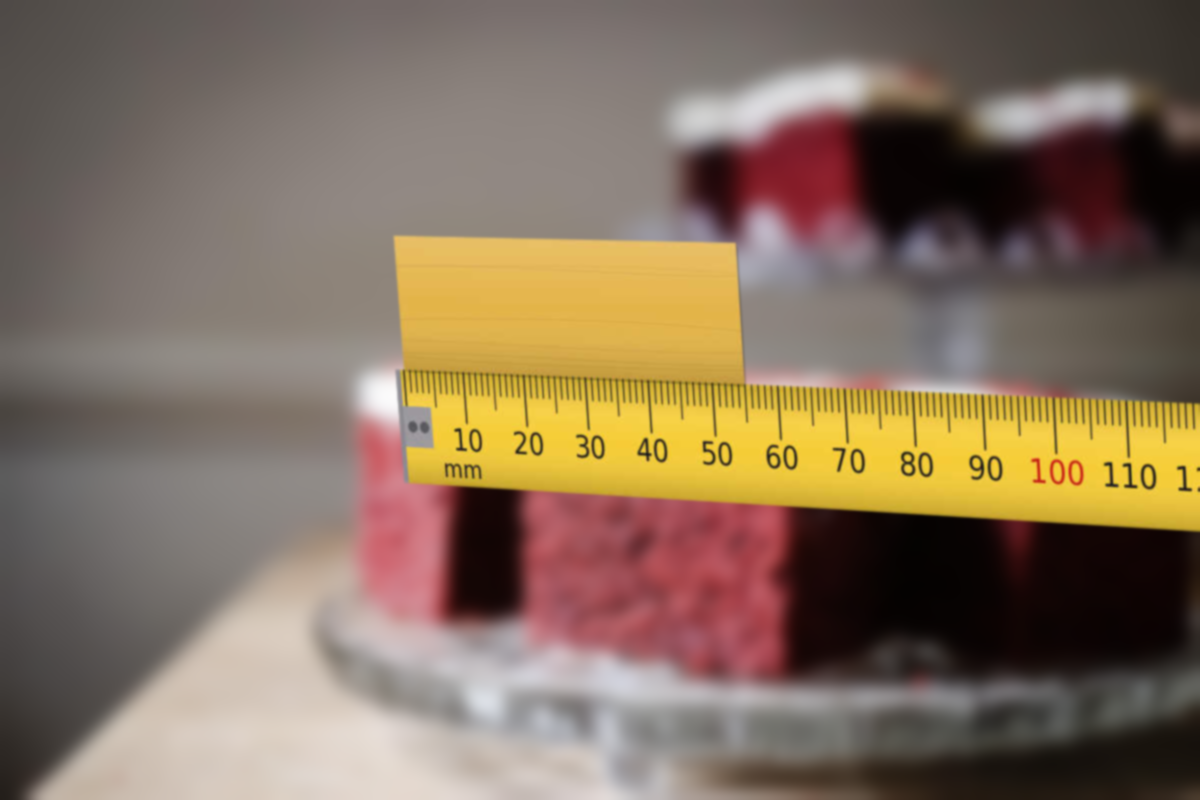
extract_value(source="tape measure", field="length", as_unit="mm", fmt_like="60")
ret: 55
